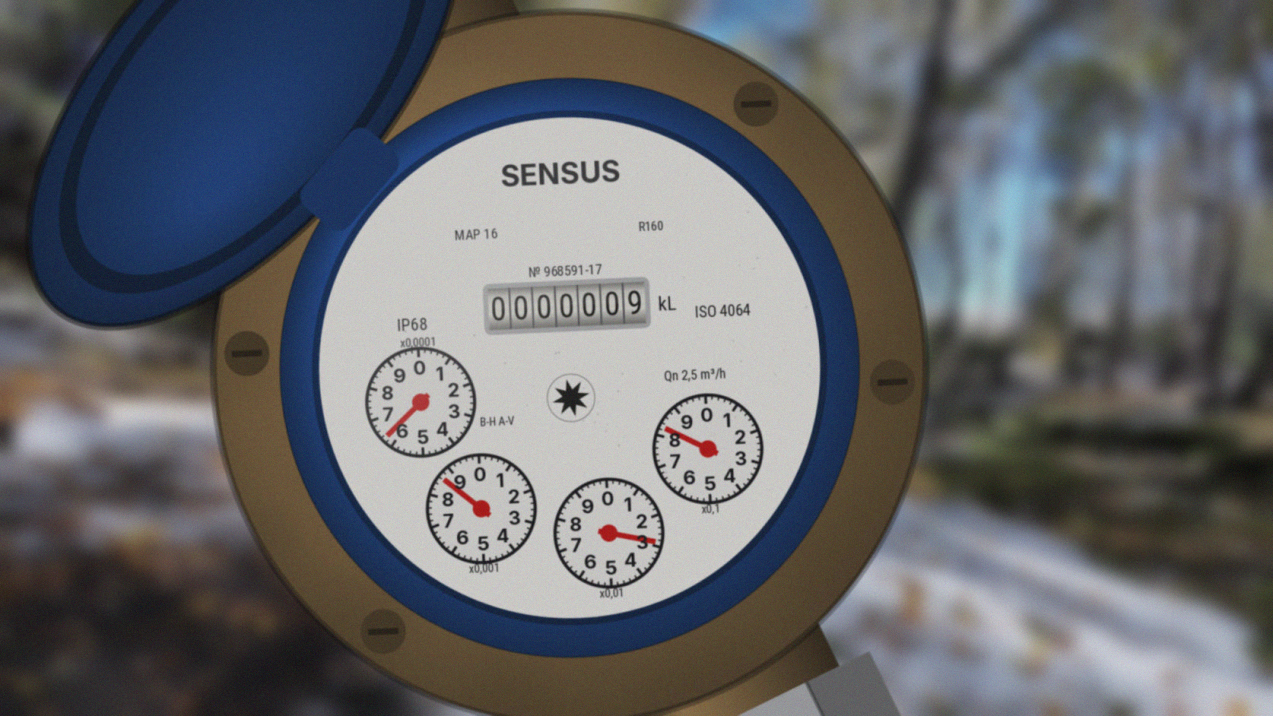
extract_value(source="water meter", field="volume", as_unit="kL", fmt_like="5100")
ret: 9.8286
